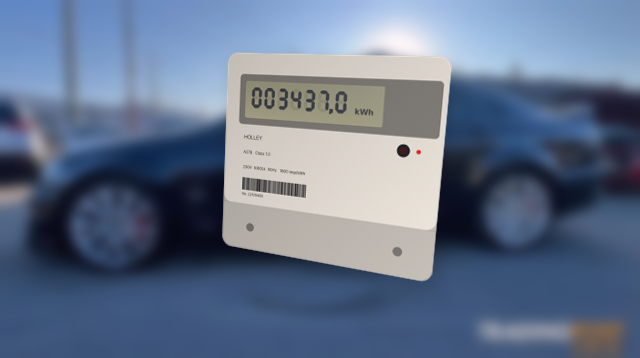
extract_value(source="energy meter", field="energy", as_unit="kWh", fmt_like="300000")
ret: 3437.0
